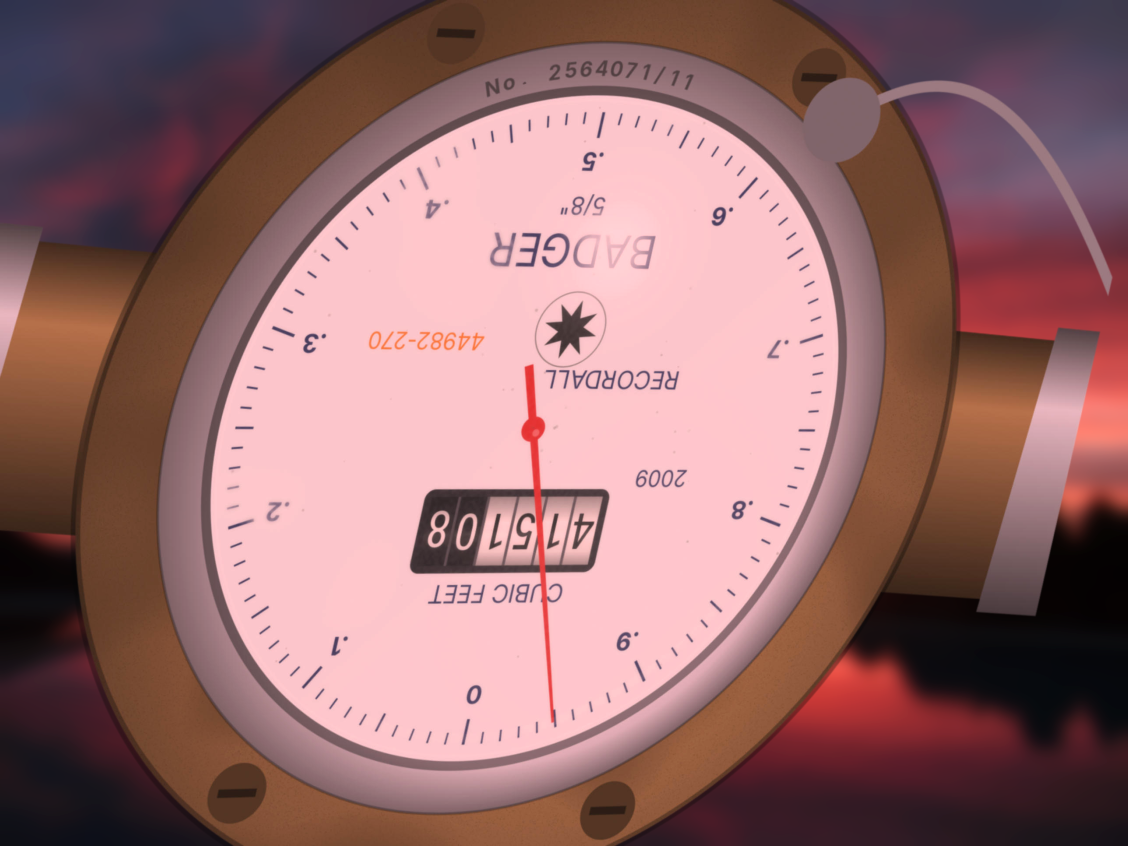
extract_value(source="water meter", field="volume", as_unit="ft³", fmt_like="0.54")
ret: 415107.95
